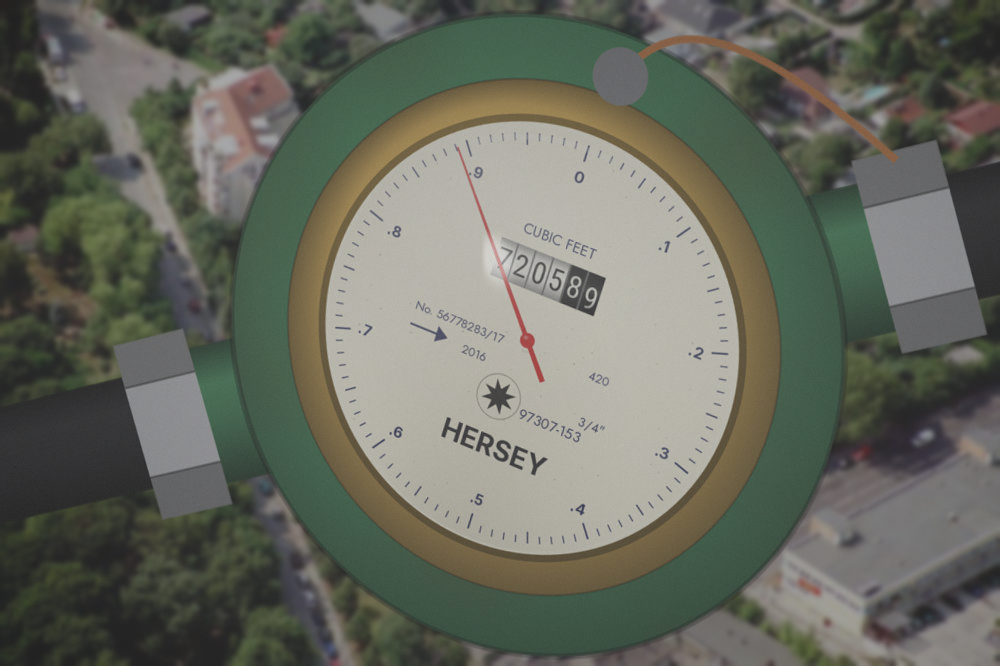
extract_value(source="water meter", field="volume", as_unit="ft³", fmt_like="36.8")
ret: 720588.89
